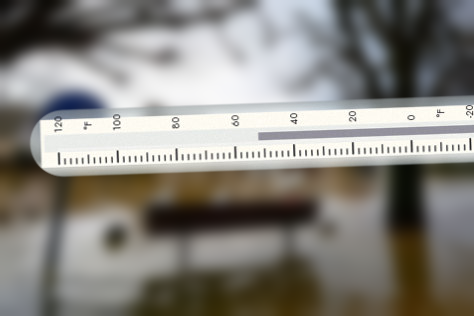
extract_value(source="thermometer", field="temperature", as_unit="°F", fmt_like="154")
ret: 52
